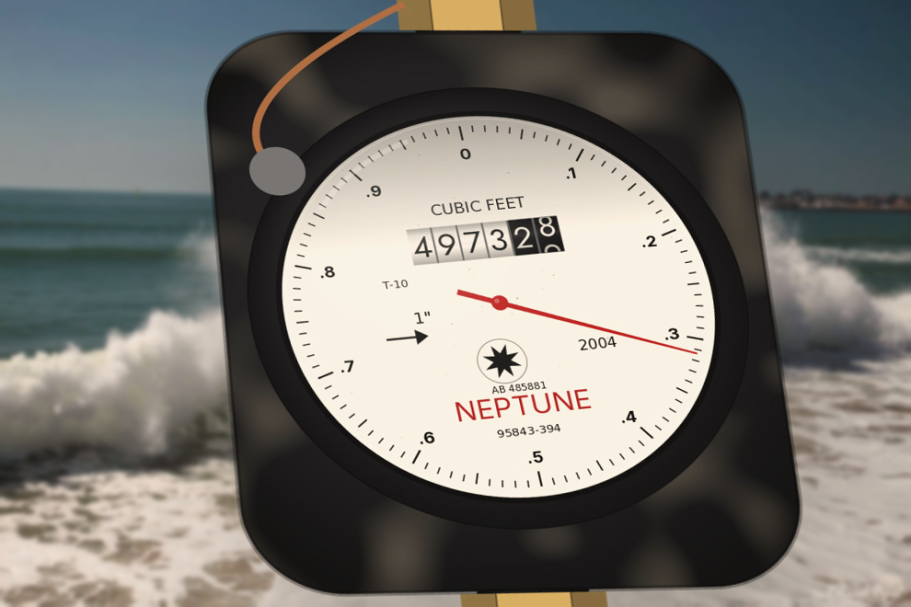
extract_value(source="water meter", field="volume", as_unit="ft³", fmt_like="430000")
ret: 497328.31
